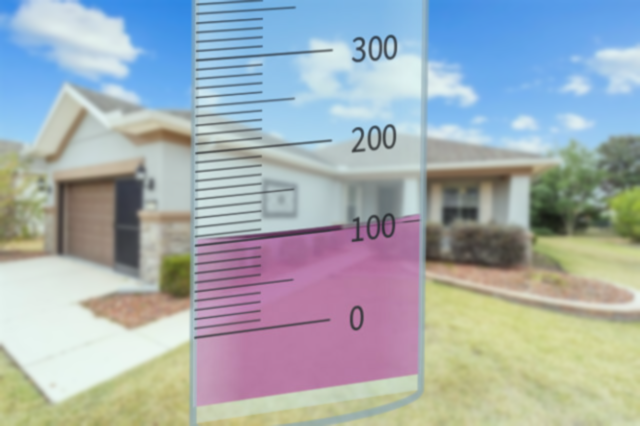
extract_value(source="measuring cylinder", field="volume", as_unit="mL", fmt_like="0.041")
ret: 100
